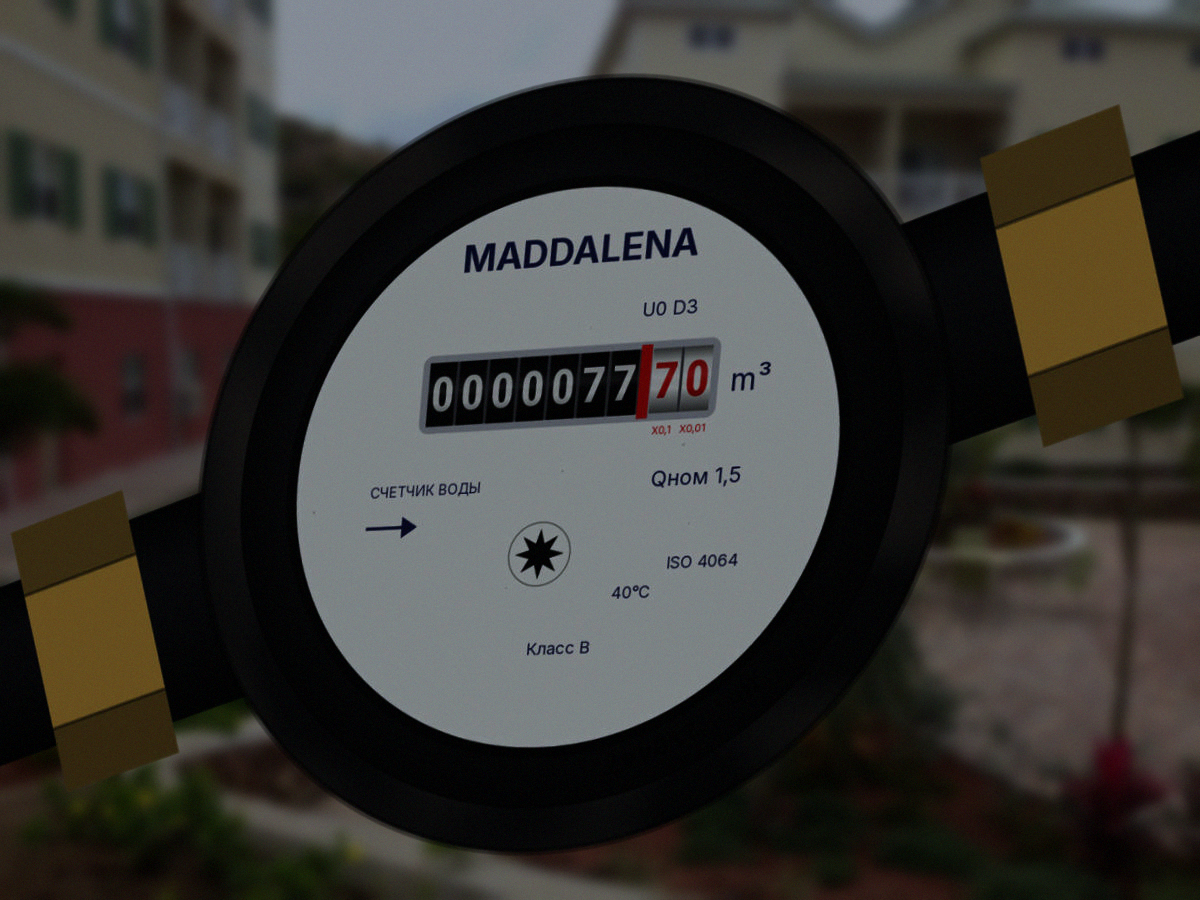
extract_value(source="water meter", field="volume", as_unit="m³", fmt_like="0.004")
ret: 77.70
